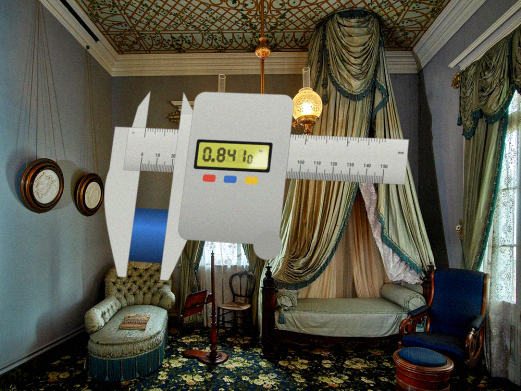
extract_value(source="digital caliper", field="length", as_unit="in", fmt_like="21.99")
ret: 0.8410
